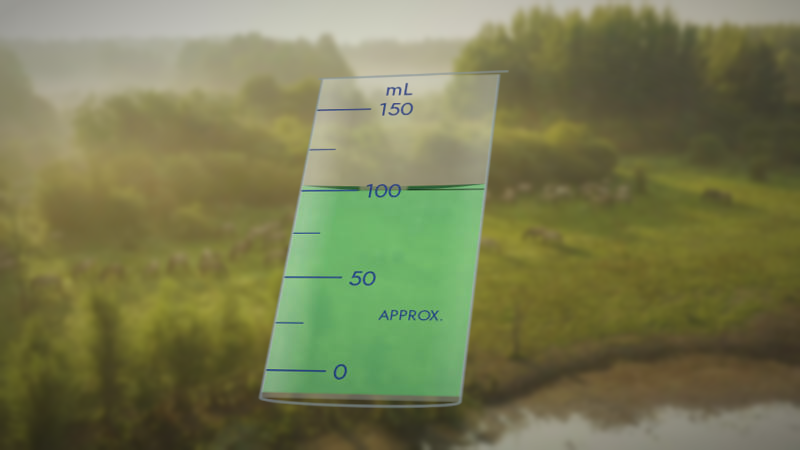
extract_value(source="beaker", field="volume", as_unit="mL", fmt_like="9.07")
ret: 100
